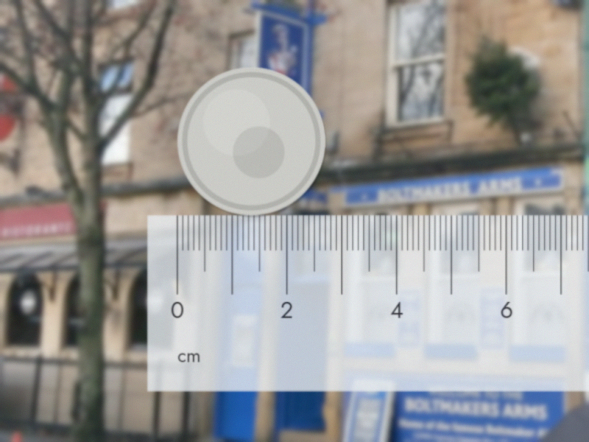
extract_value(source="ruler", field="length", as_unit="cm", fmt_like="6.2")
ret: 2.7
